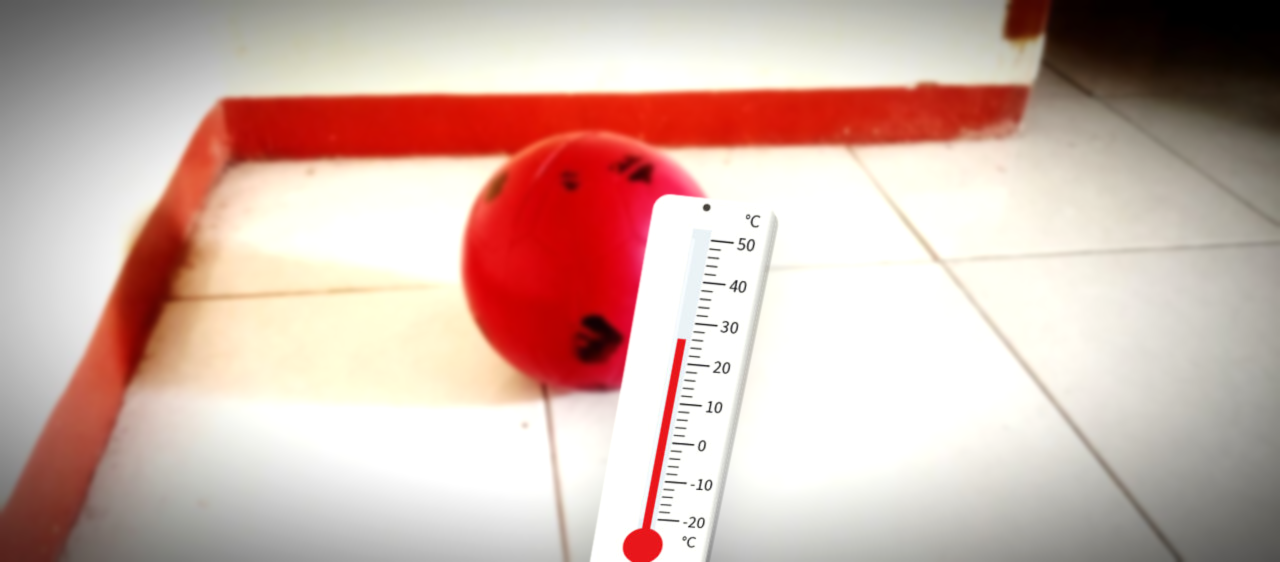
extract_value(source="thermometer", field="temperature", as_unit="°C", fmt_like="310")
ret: 26
